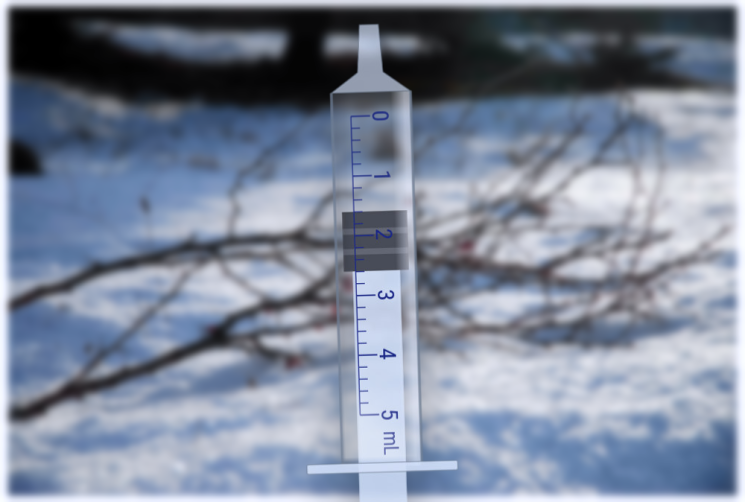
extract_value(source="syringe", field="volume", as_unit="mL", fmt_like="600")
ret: 1.6
